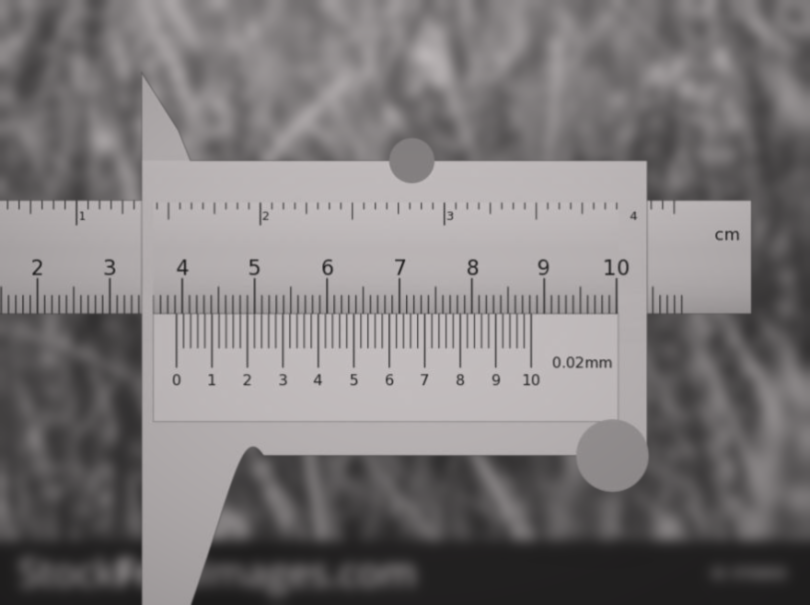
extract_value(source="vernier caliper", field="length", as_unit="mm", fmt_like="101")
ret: 39.2
